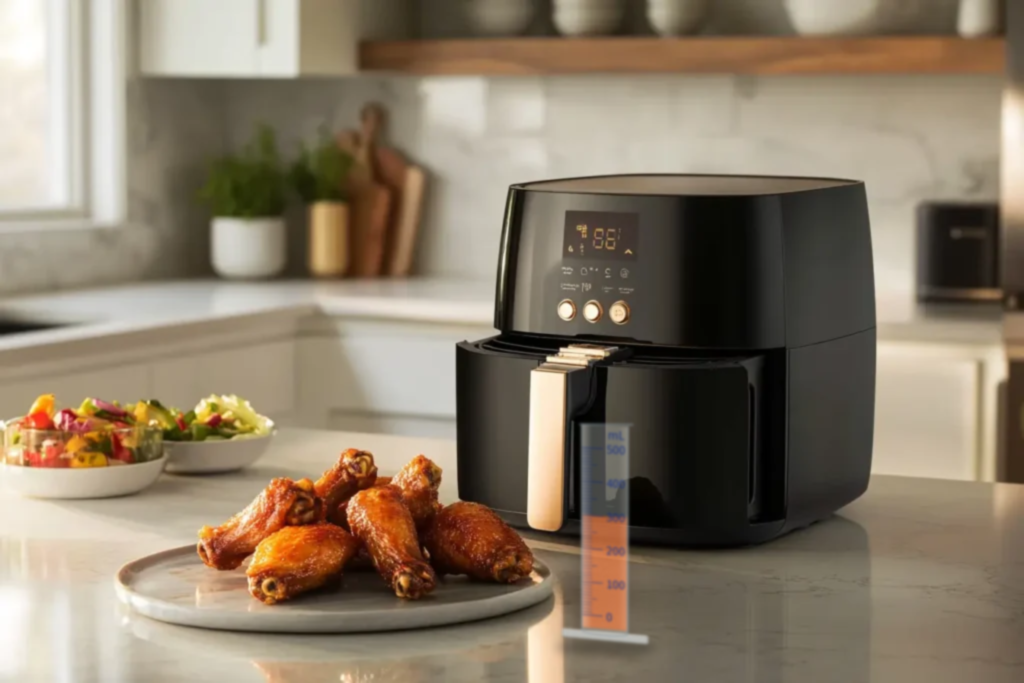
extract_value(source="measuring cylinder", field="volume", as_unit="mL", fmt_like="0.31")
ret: 300
